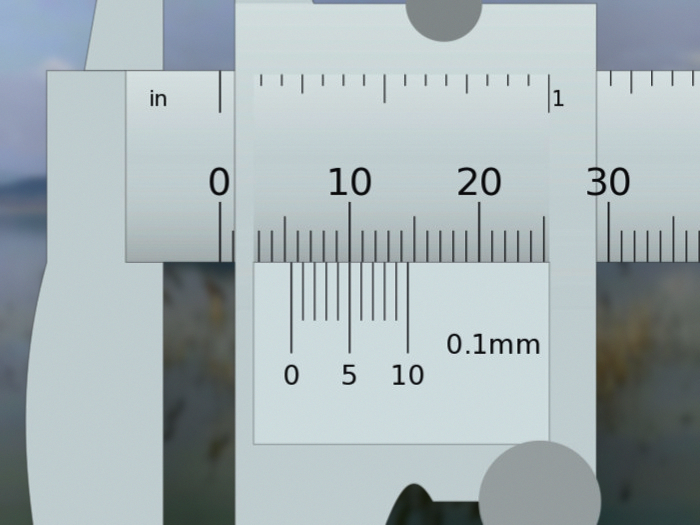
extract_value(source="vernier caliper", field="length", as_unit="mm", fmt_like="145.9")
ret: 5.5
